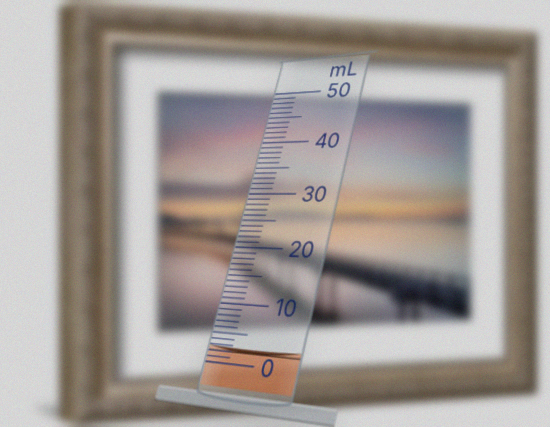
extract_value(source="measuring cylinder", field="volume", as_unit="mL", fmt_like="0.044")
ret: 2
